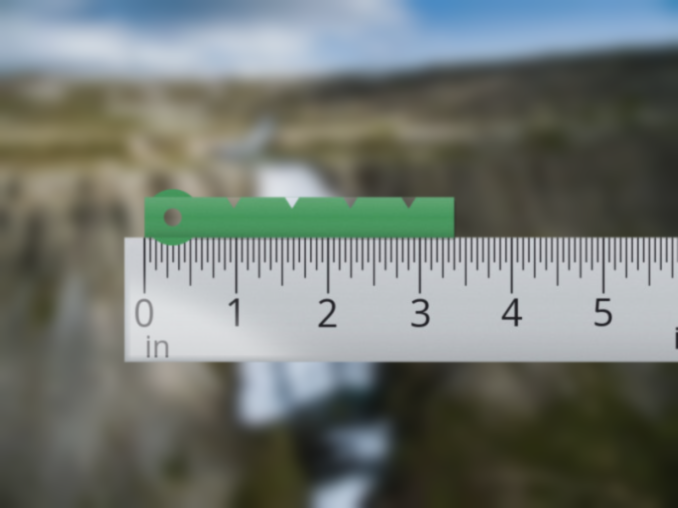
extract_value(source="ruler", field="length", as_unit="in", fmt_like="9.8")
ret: 3.375
